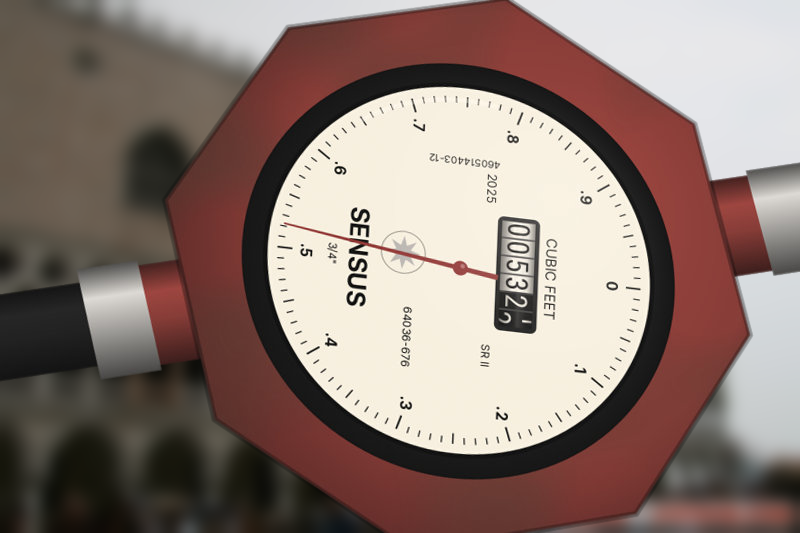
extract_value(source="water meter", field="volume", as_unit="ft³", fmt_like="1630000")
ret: 5321.52
